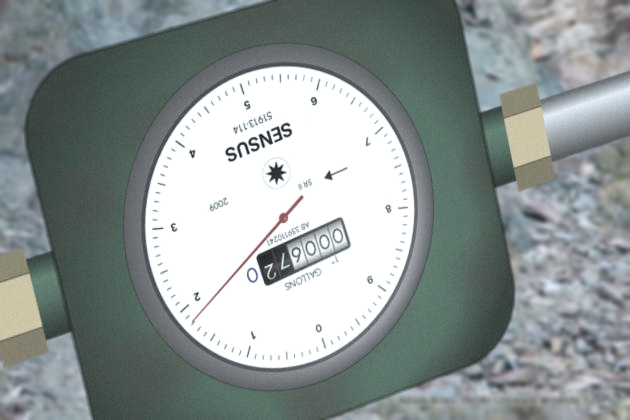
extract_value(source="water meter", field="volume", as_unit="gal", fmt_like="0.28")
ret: 6721.8
